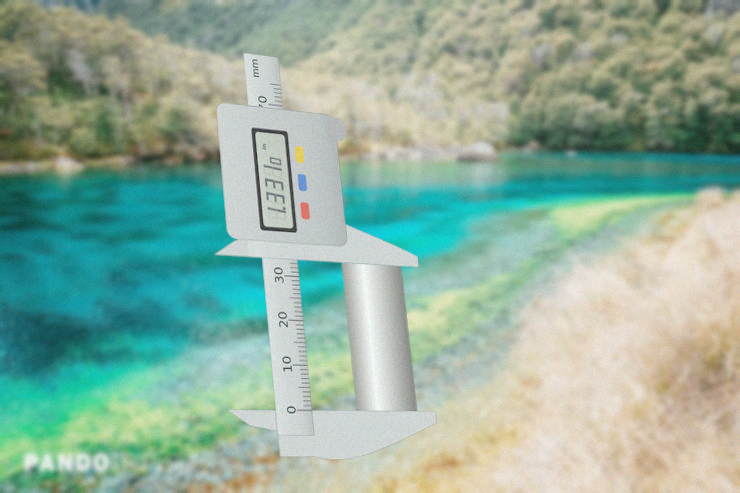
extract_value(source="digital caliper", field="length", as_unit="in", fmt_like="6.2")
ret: 1.3310
